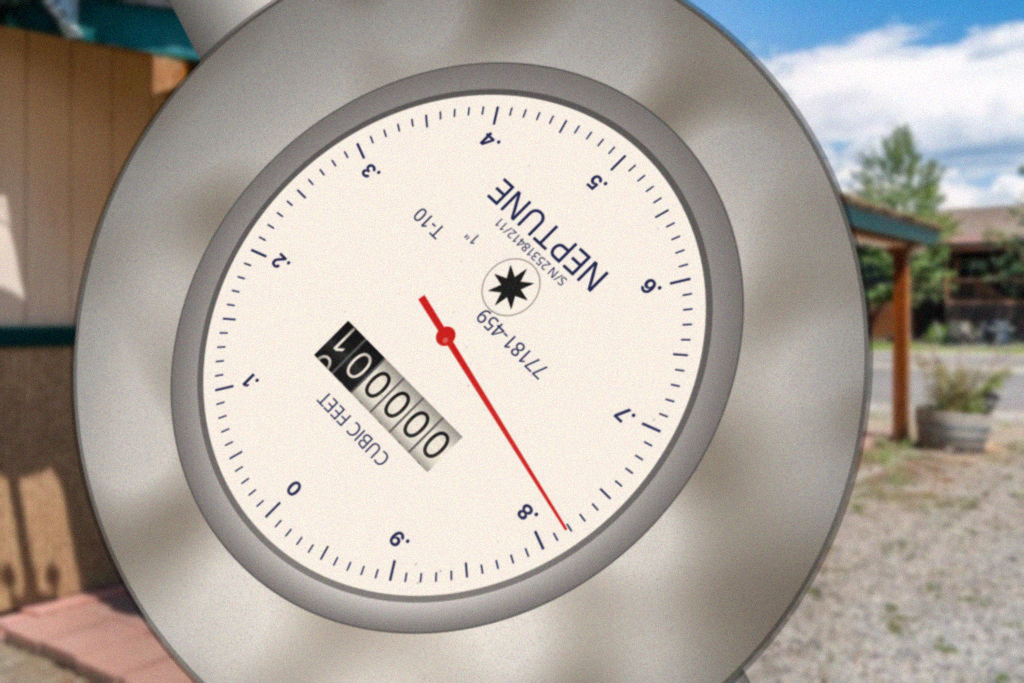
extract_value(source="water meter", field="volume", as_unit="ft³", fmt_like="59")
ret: 0.78
